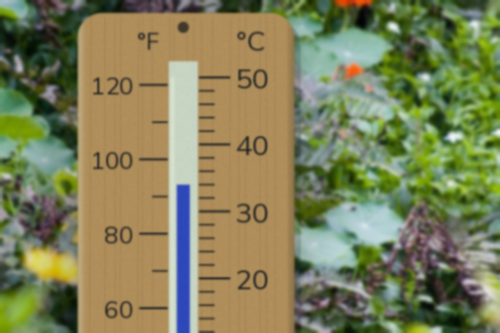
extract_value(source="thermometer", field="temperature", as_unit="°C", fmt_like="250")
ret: 34
